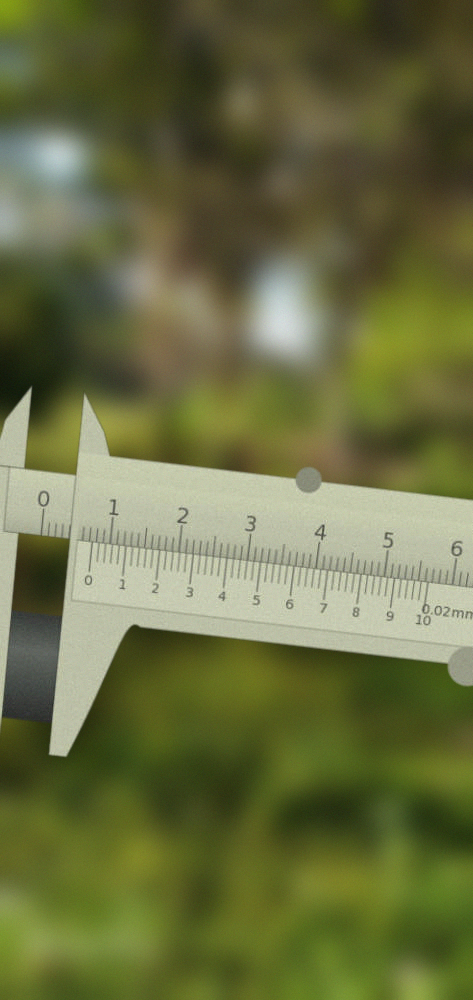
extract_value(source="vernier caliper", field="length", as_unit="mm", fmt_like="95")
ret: 7.4
